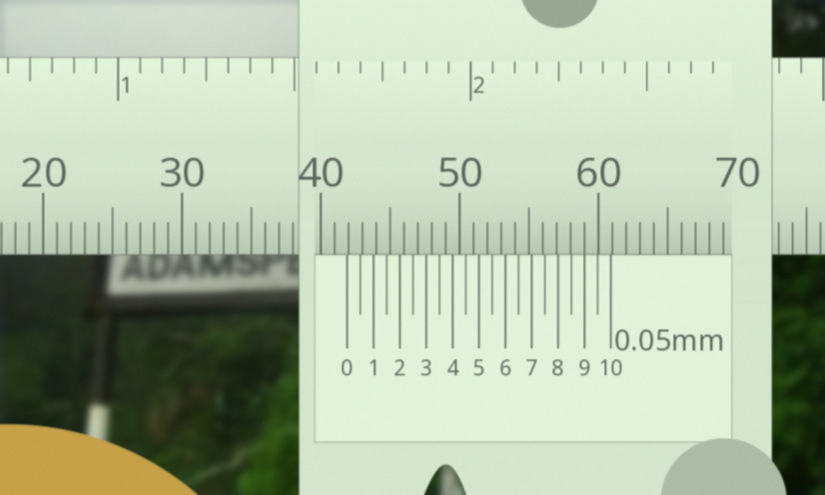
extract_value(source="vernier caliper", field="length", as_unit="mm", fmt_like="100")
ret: 41.9
